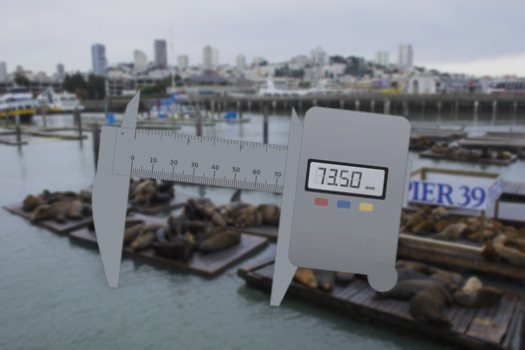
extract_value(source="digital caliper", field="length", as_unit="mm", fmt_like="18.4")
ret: 73.50
